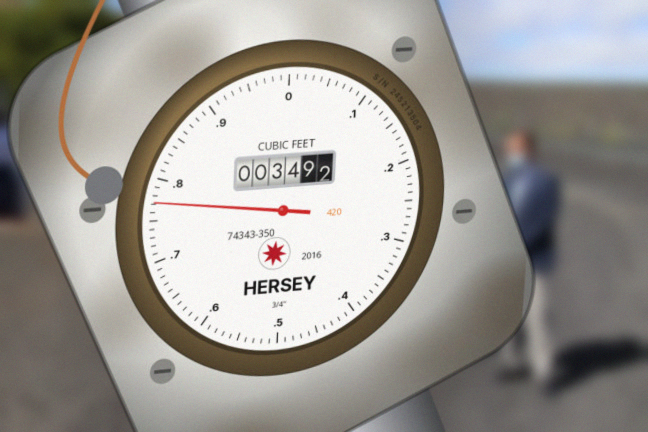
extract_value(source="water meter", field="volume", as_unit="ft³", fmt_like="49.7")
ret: 3491.77
